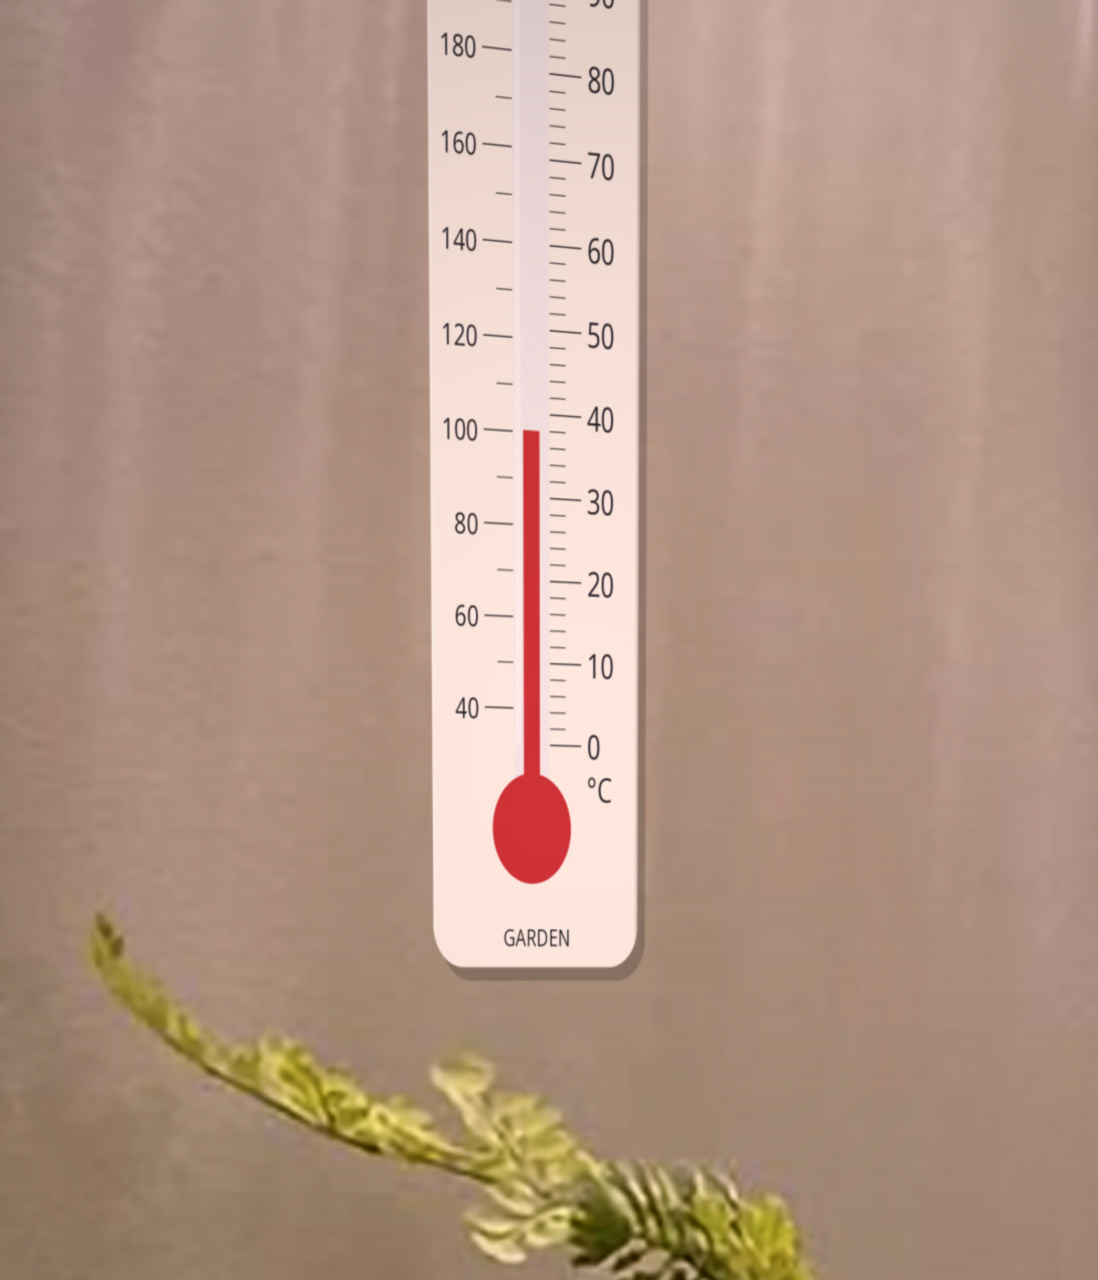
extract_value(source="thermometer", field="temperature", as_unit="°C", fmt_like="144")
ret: 38
